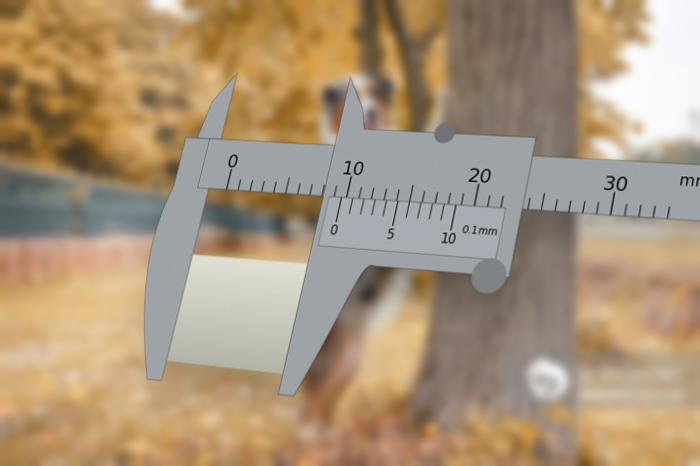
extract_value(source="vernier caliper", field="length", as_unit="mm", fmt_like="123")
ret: 9.6
